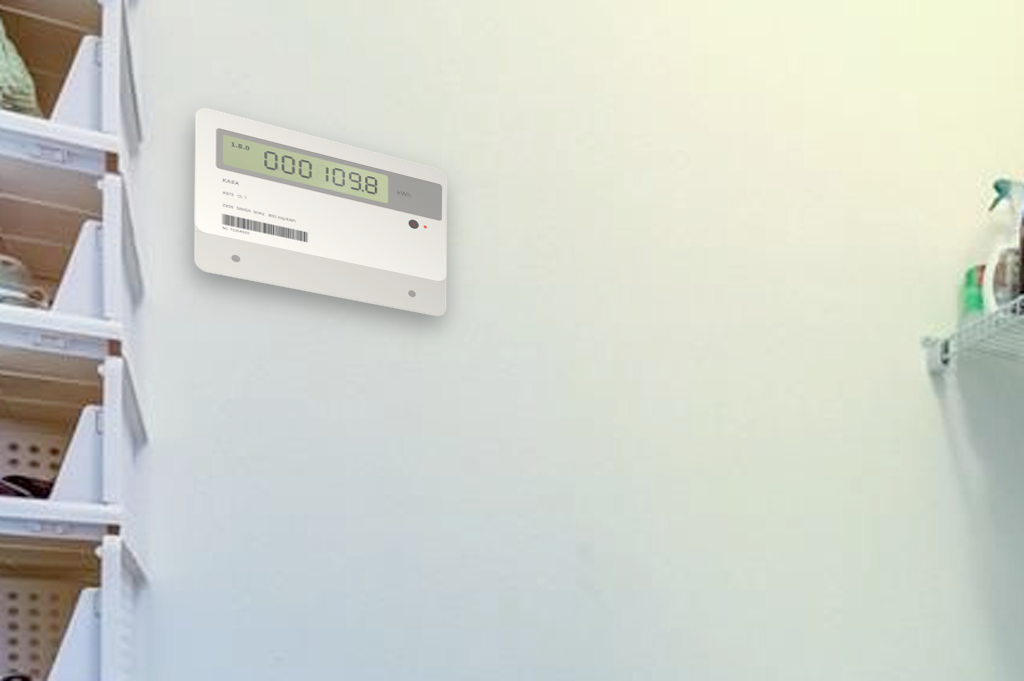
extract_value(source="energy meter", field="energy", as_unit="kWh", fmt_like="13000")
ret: 109.8
